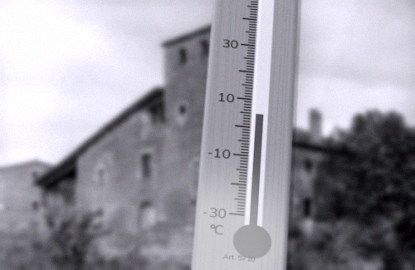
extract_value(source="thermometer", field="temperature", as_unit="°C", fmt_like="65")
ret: 5
